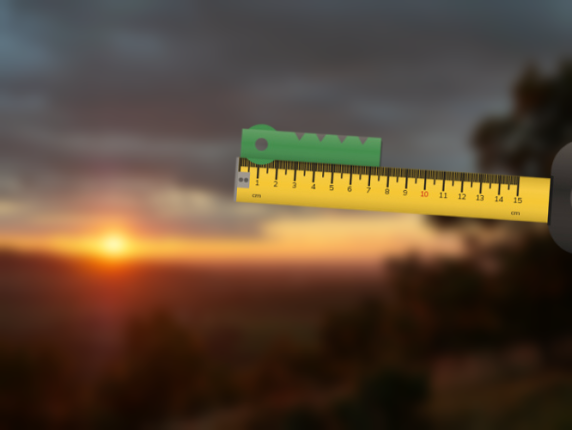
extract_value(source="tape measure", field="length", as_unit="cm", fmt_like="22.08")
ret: 7.5
